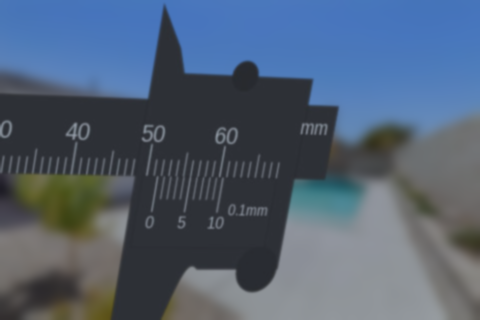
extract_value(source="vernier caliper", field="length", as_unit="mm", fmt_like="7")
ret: 51.5
